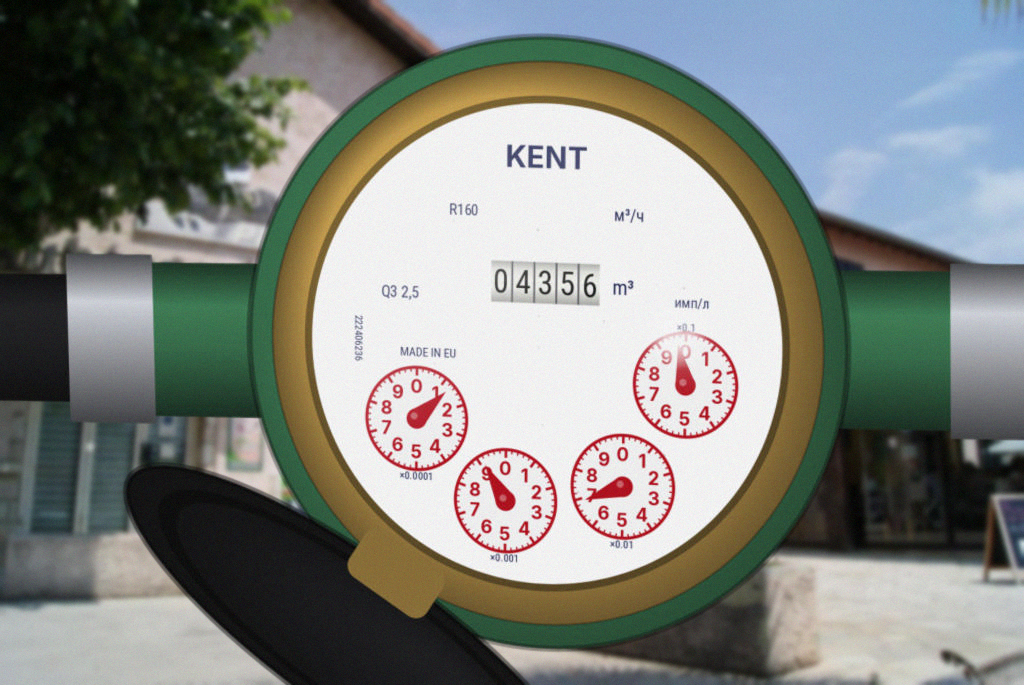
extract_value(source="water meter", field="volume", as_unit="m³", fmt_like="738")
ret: 4355.9691
